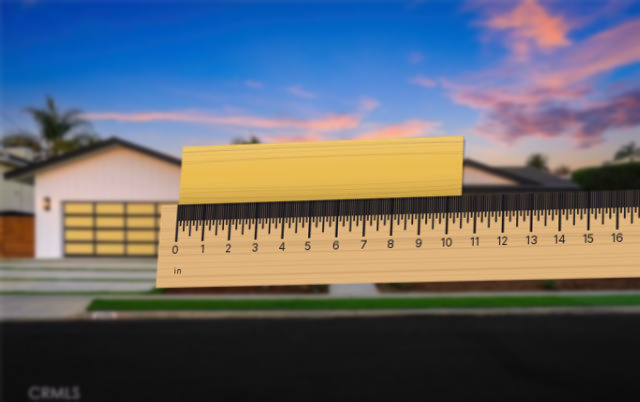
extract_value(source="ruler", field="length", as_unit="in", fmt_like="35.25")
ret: 10.5
